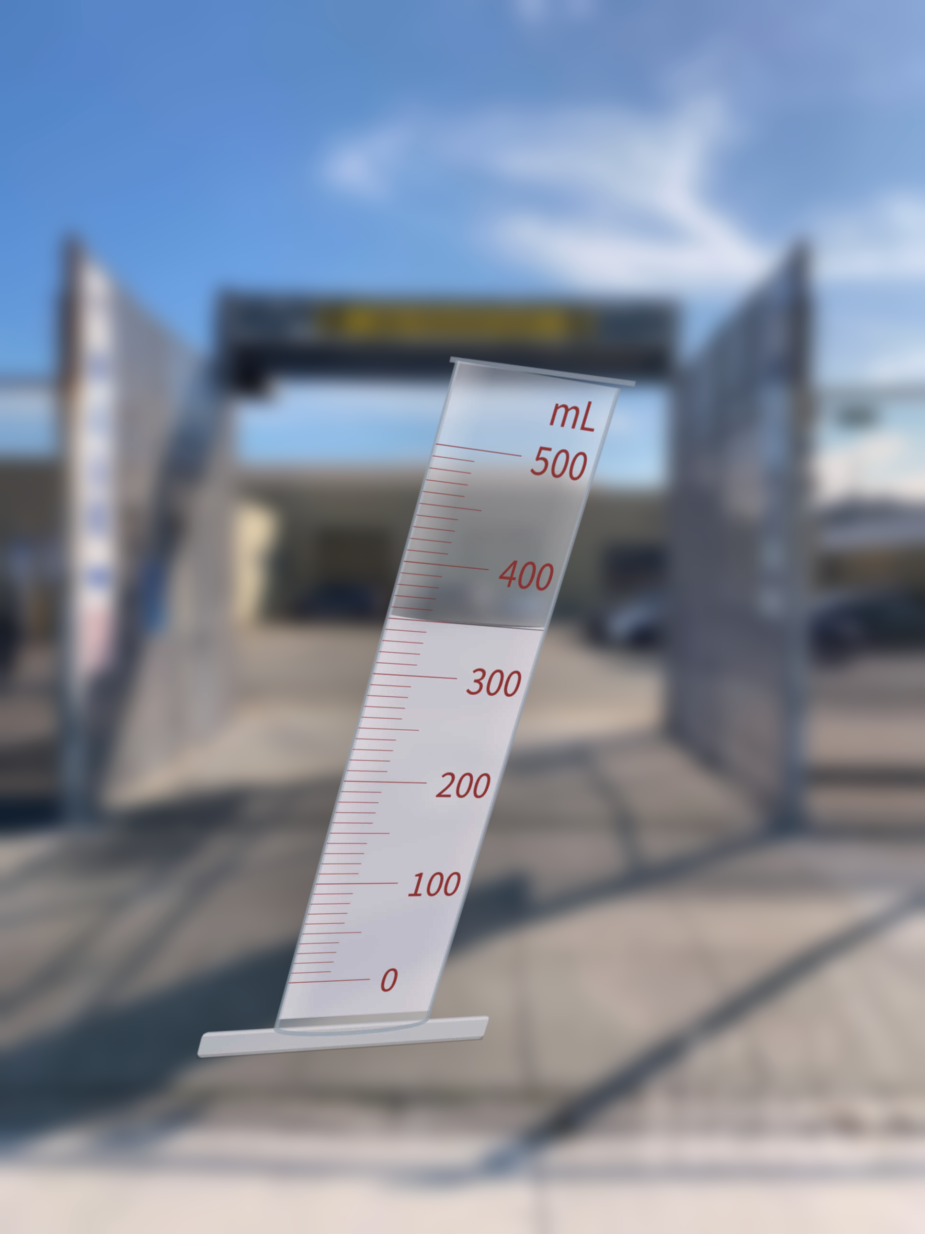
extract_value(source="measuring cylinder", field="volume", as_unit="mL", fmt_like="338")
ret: 350
